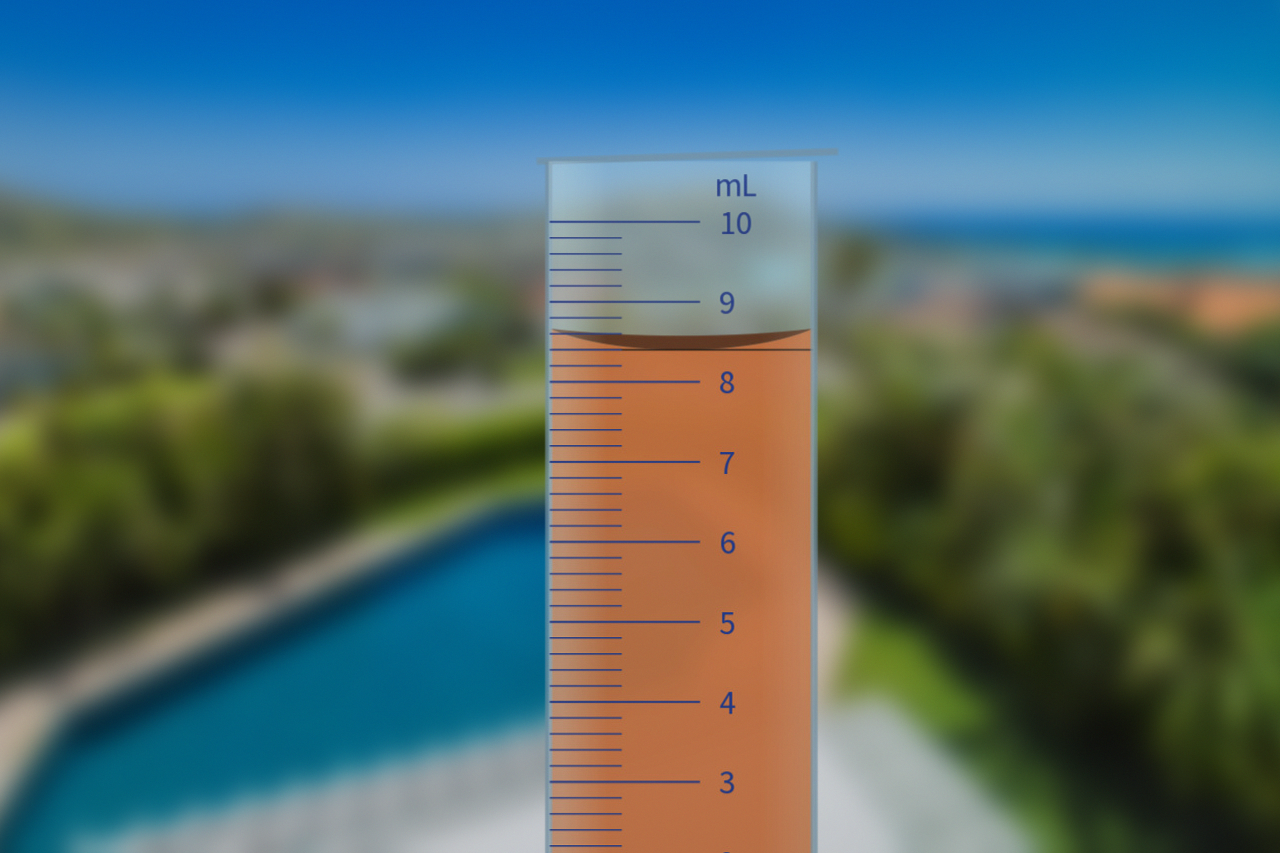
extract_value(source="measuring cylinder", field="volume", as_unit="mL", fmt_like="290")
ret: 8.4
